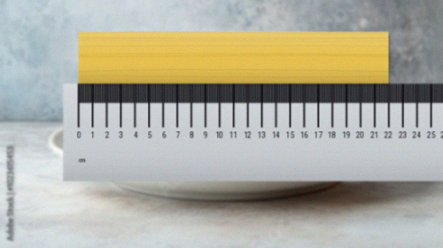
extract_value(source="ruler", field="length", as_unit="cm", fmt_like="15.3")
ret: 22
